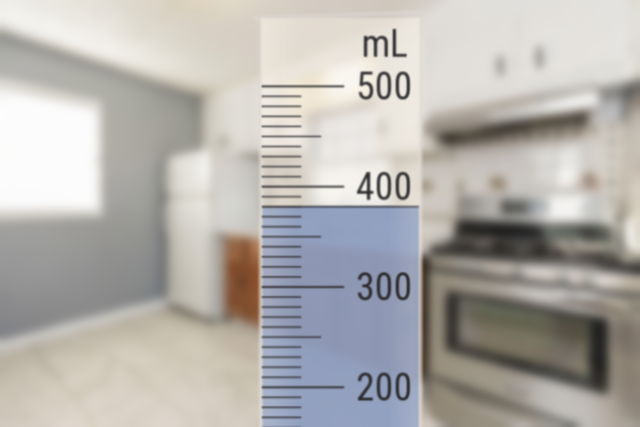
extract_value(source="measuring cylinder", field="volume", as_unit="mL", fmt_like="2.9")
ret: 380
